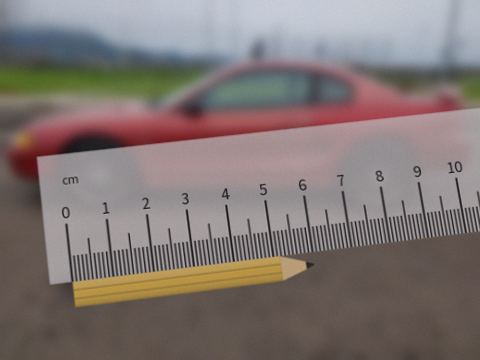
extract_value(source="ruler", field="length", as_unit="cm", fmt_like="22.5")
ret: 6
